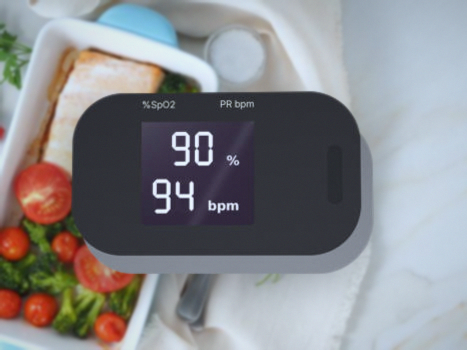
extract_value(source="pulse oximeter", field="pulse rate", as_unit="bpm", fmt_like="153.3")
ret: 94
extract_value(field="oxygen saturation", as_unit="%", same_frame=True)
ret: 90
